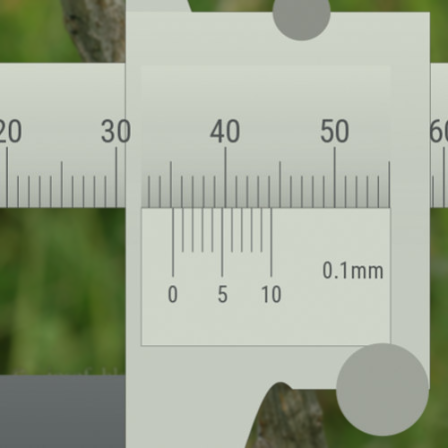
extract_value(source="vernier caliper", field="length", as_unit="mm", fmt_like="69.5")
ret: 35.2
